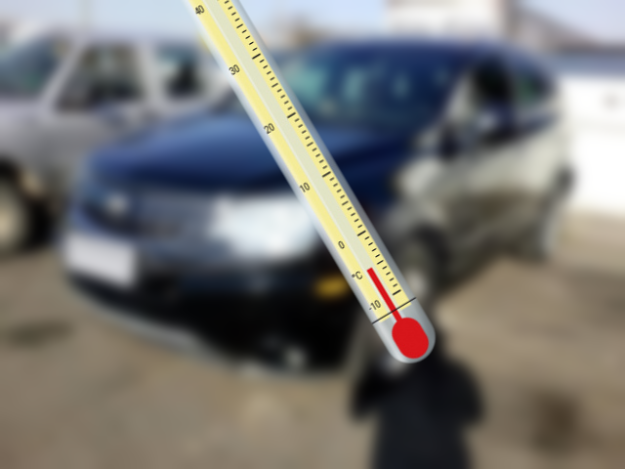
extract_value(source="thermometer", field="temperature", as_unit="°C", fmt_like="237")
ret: -5
